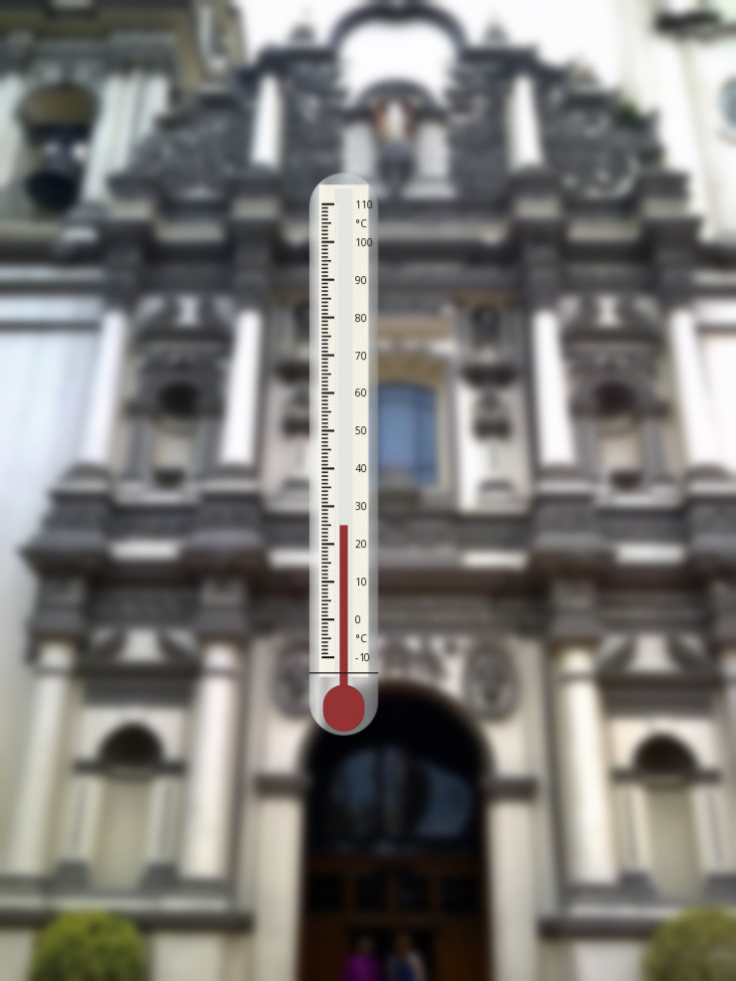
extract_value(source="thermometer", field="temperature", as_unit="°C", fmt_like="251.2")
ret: 25
